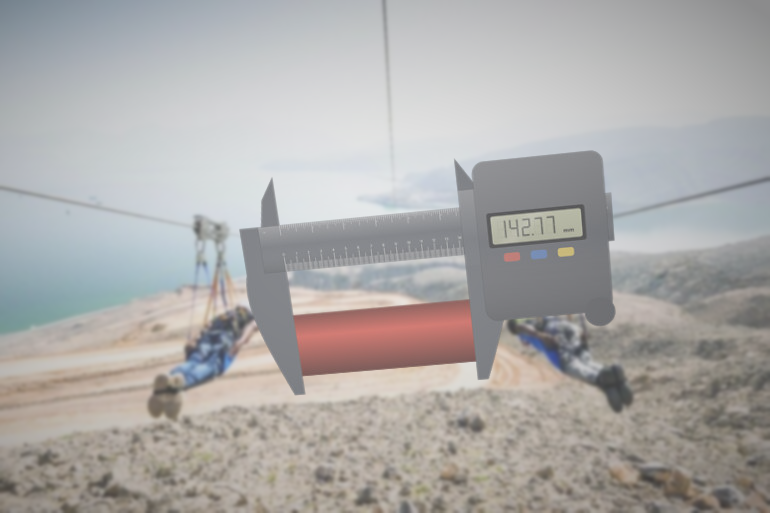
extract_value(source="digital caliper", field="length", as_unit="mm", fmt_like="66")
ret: 142.77
